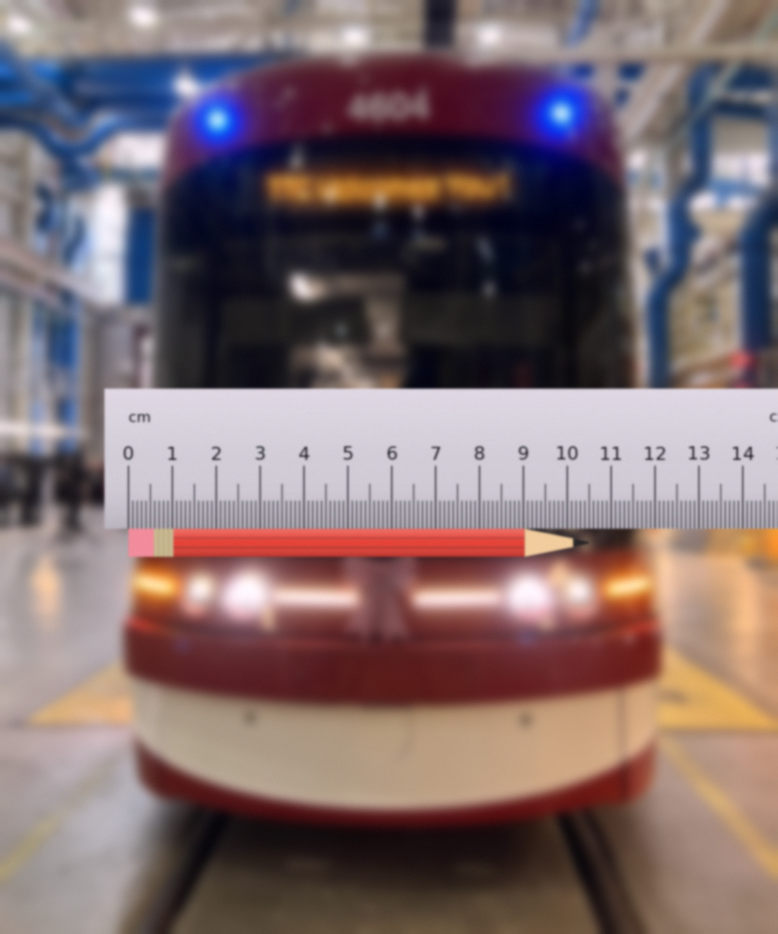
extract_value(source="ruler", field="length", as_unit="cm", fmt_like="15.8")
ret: 10.5
